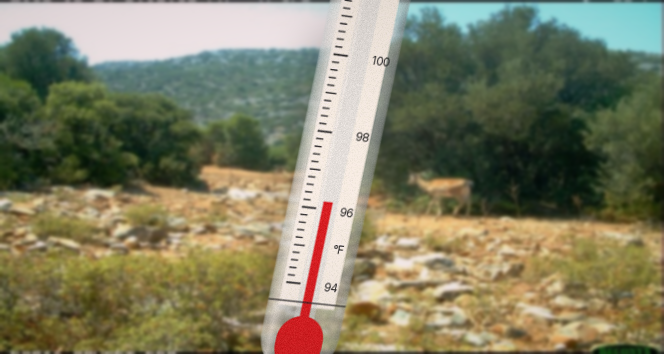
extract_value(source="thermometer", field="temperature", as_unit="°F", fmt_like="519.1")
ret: 96.2
